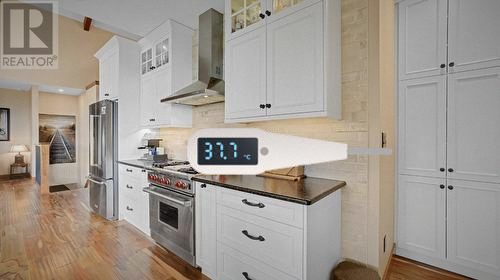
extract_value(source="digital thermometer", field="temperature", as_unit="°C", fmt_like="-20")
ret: 37.7
